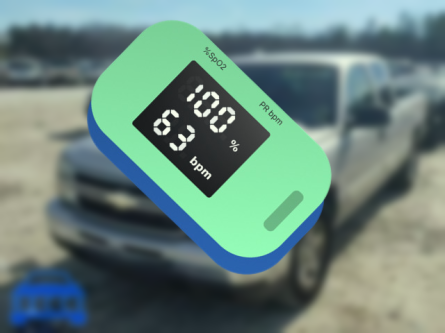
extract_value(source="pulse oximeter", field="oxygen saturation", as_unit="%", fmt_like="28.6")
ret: 100
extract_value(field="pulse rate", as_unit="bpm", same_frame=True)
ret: 63
